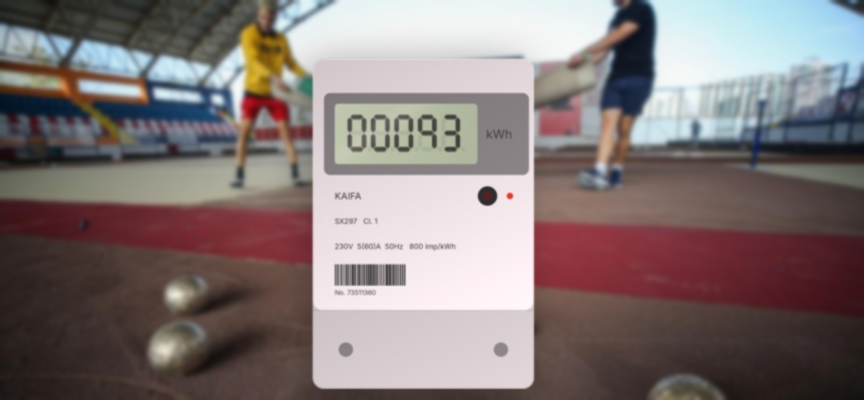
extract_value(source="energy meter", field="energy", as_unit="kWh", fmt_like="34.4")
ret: 93
